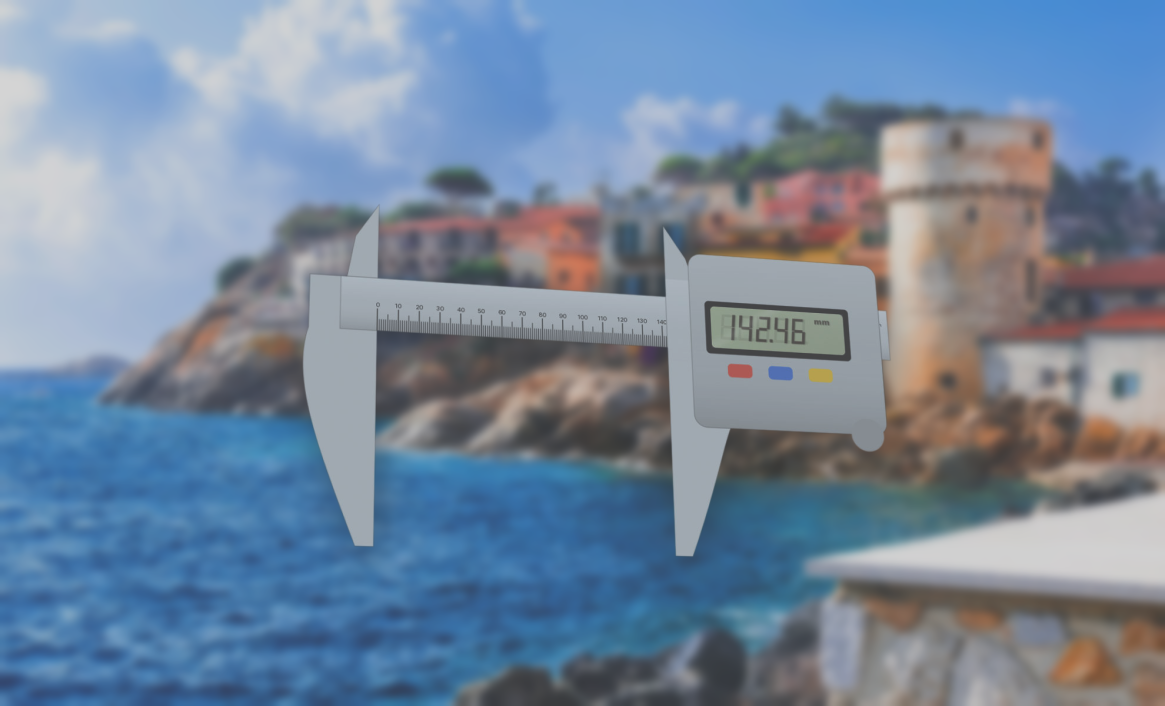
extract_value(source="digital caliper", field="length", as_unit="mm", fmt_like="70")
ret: 142.46
